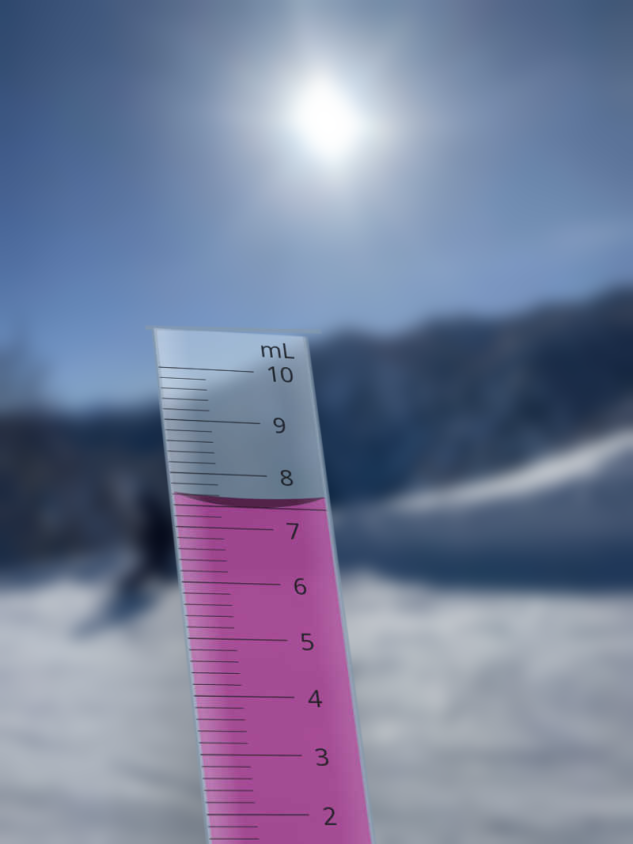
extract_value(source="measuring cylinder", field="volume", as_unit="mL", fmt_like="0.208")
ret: 7.4
